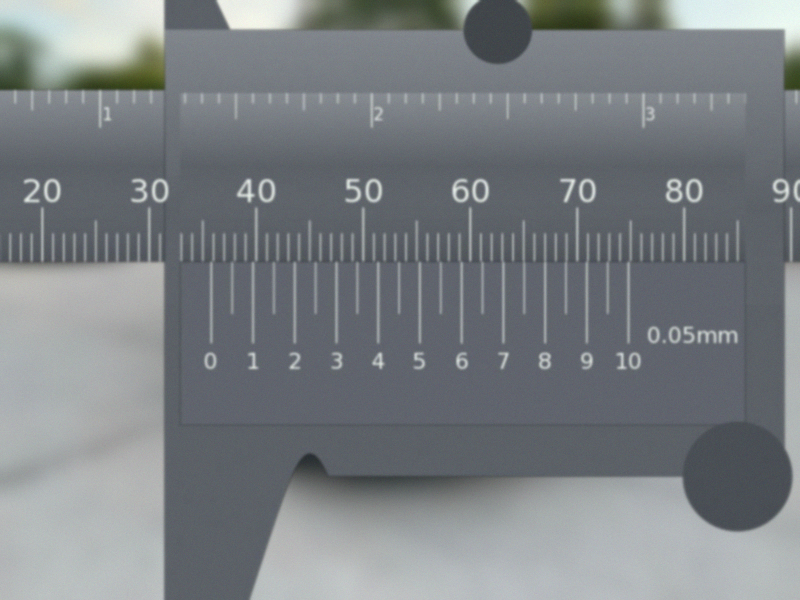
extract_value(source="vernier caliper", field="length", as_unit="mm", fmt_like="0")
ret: 35.8
